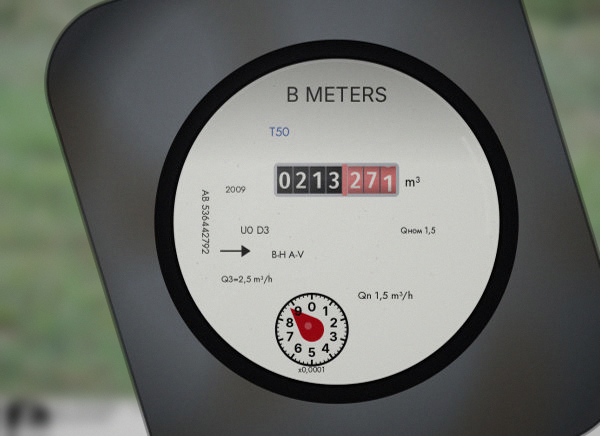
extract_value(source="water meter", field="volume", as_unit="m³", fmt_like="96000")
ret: 213.2708
